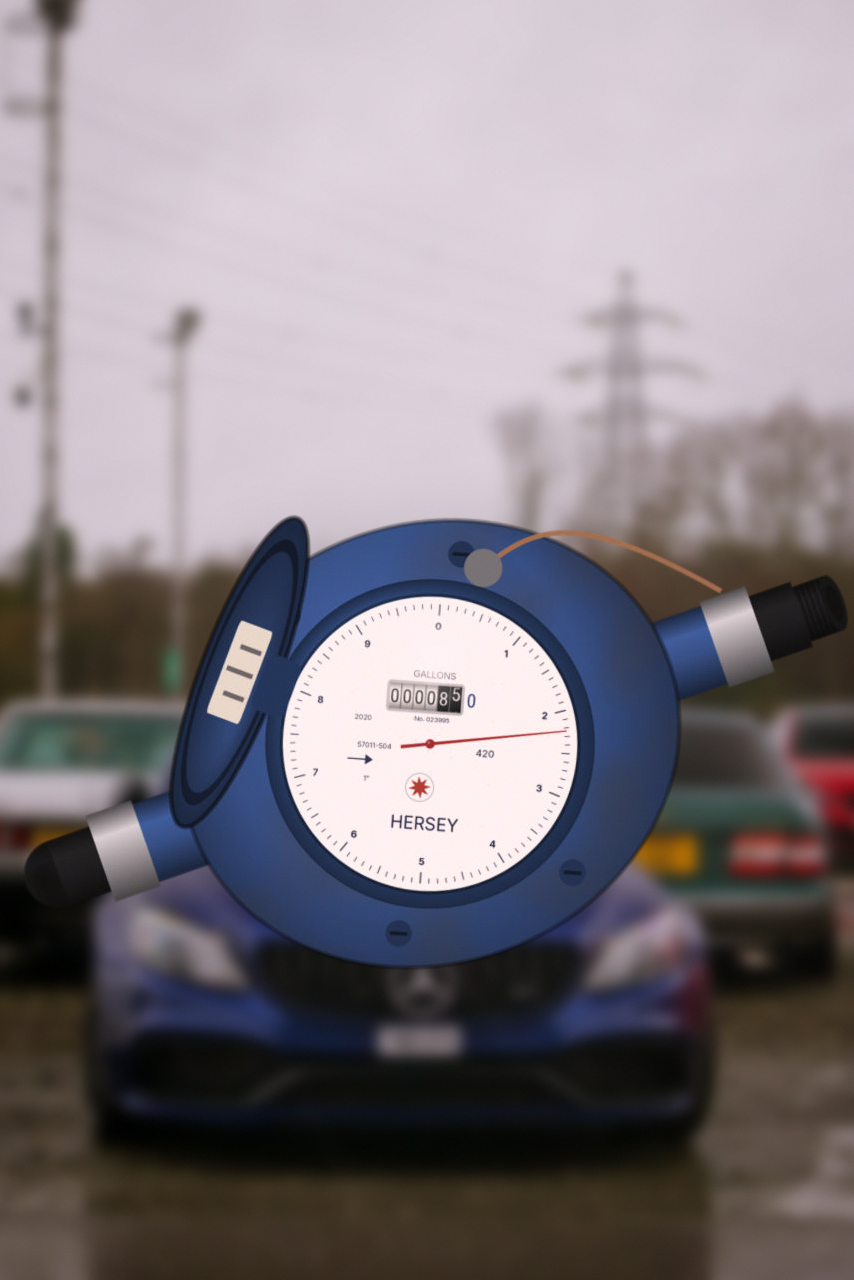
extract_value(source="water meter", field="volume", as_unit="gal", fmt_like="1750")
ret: 852.2
